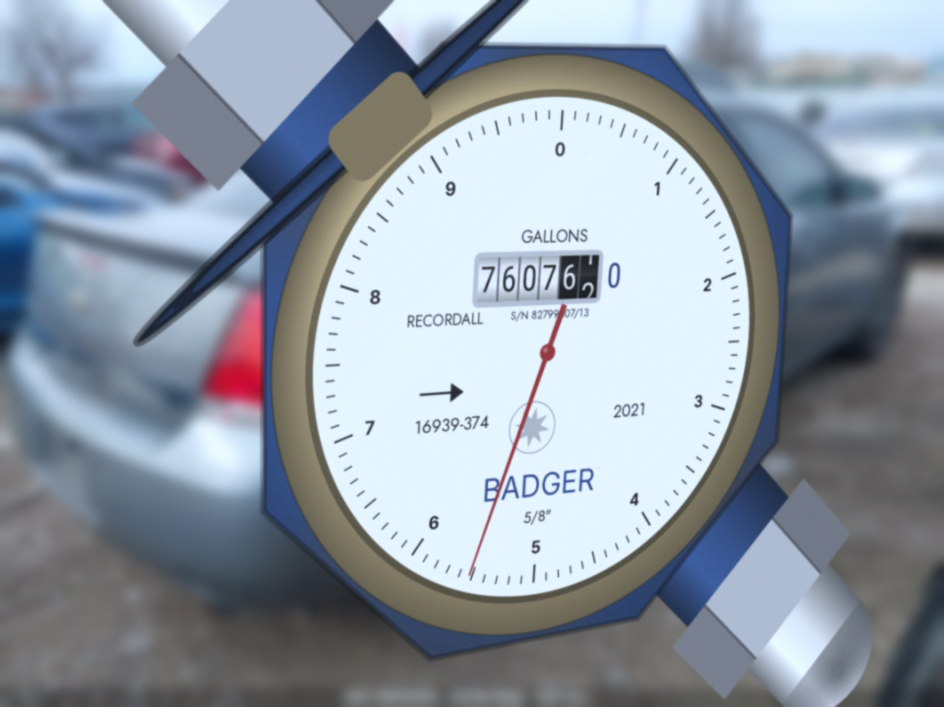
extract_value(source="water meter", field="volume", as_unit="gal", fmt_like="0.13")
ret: 7607615.5
